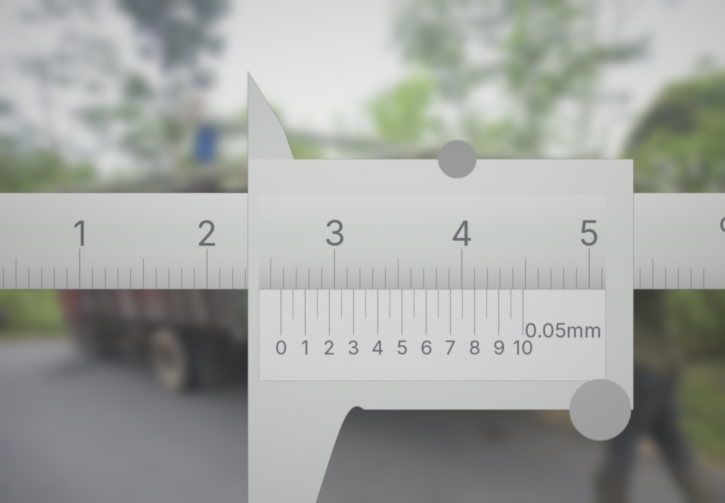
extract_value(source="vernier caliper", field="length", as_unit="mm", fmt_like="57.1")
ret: 25.8
